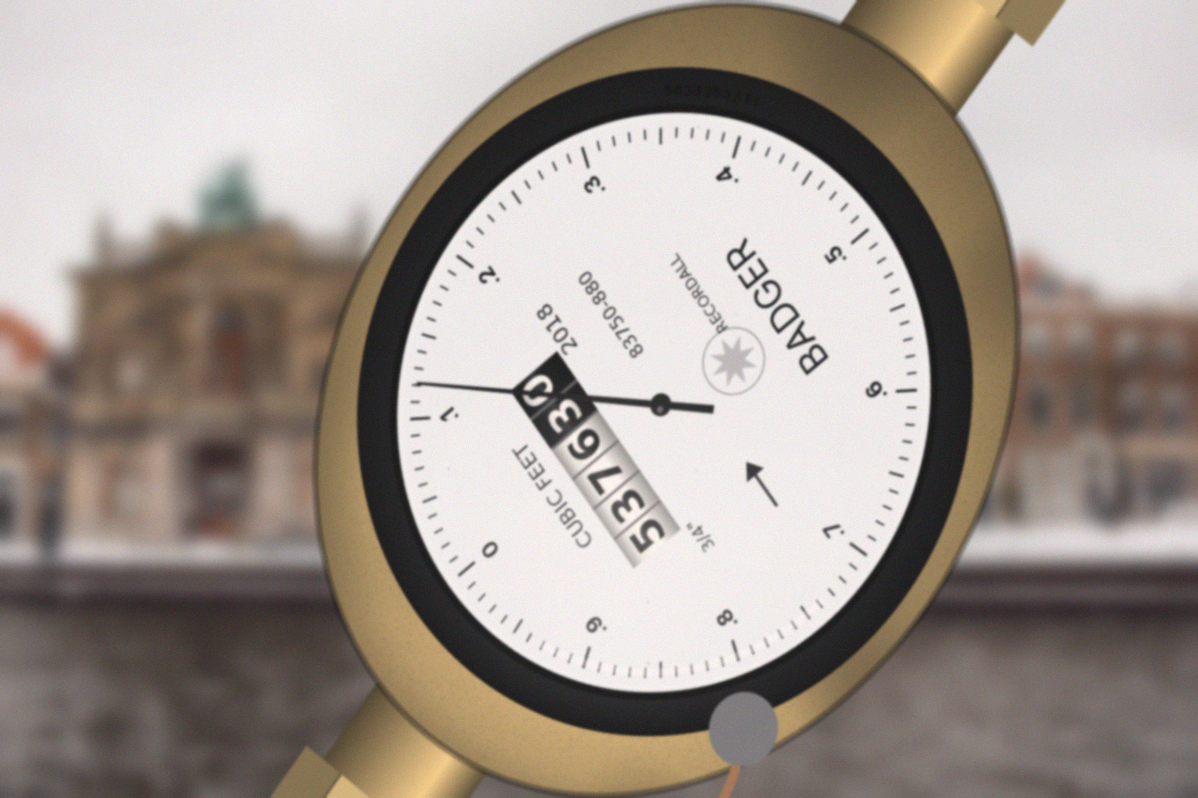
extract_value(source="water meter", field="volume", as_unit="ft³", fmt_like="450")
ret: 537630.12
